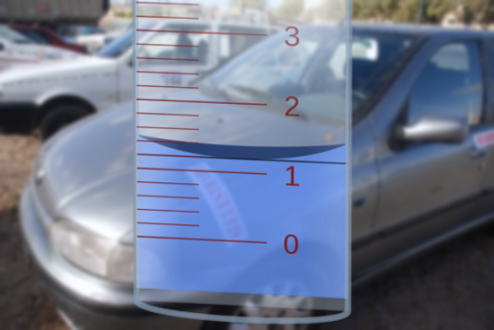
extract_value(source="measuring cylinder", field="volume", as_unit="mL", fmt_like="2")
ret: 1.2
